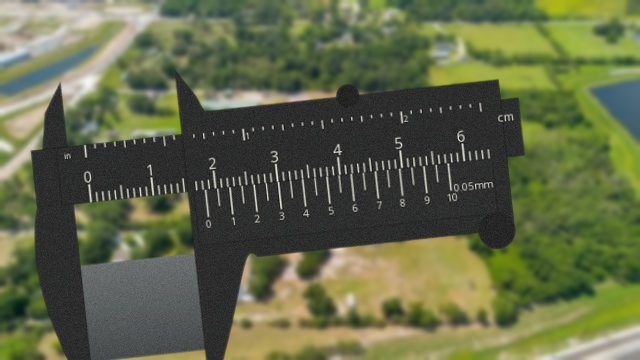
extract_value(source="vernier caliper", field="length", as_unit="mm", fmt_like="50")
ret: 18.4
